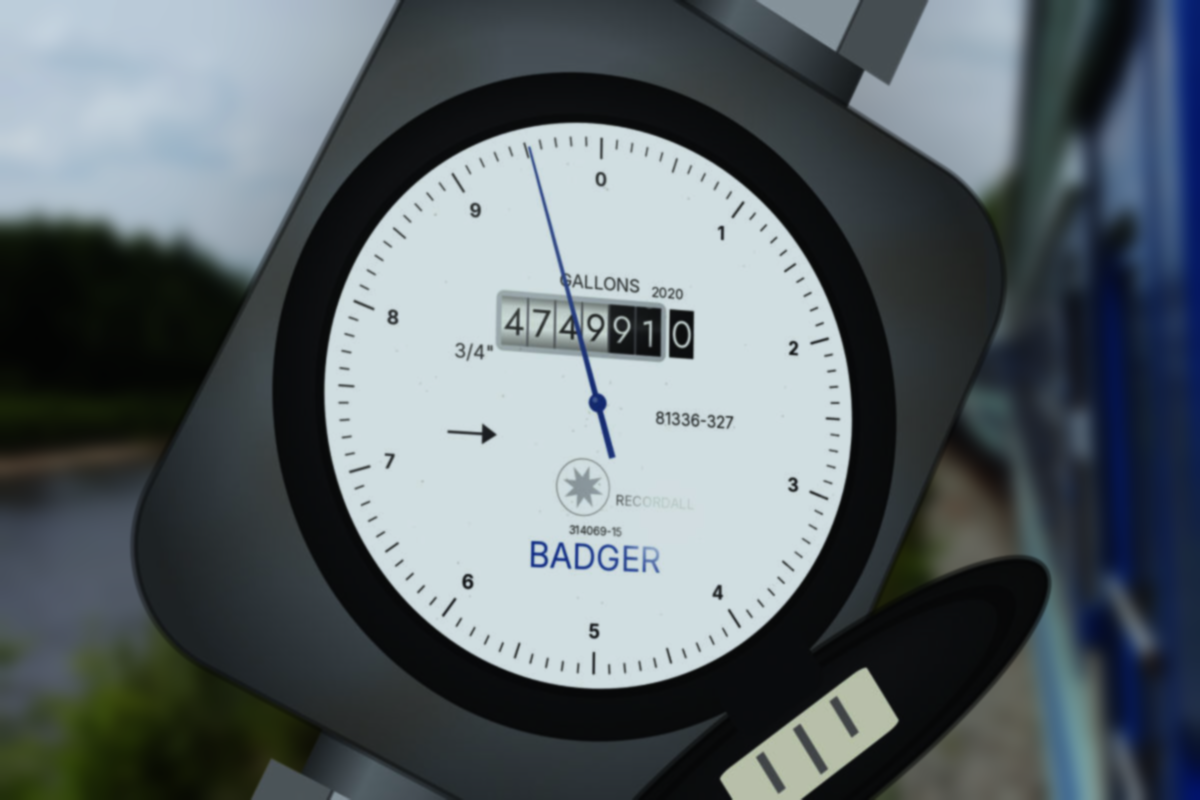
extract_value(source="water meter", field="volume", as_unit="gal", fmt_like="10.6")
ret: 4749909.5
